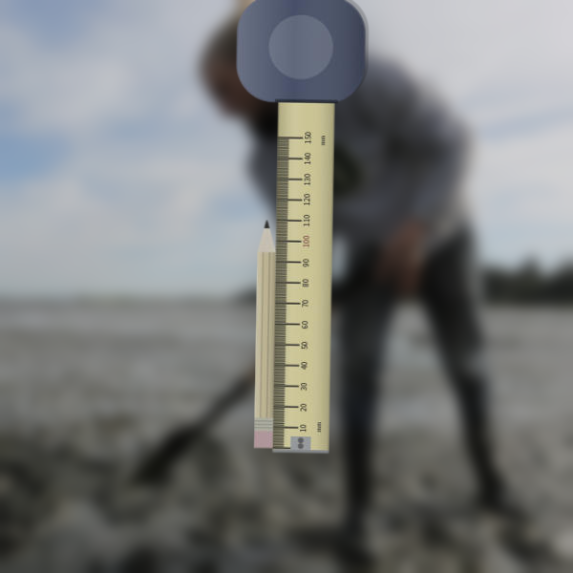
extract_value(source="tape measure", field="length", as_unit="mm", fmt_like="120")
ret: 110
